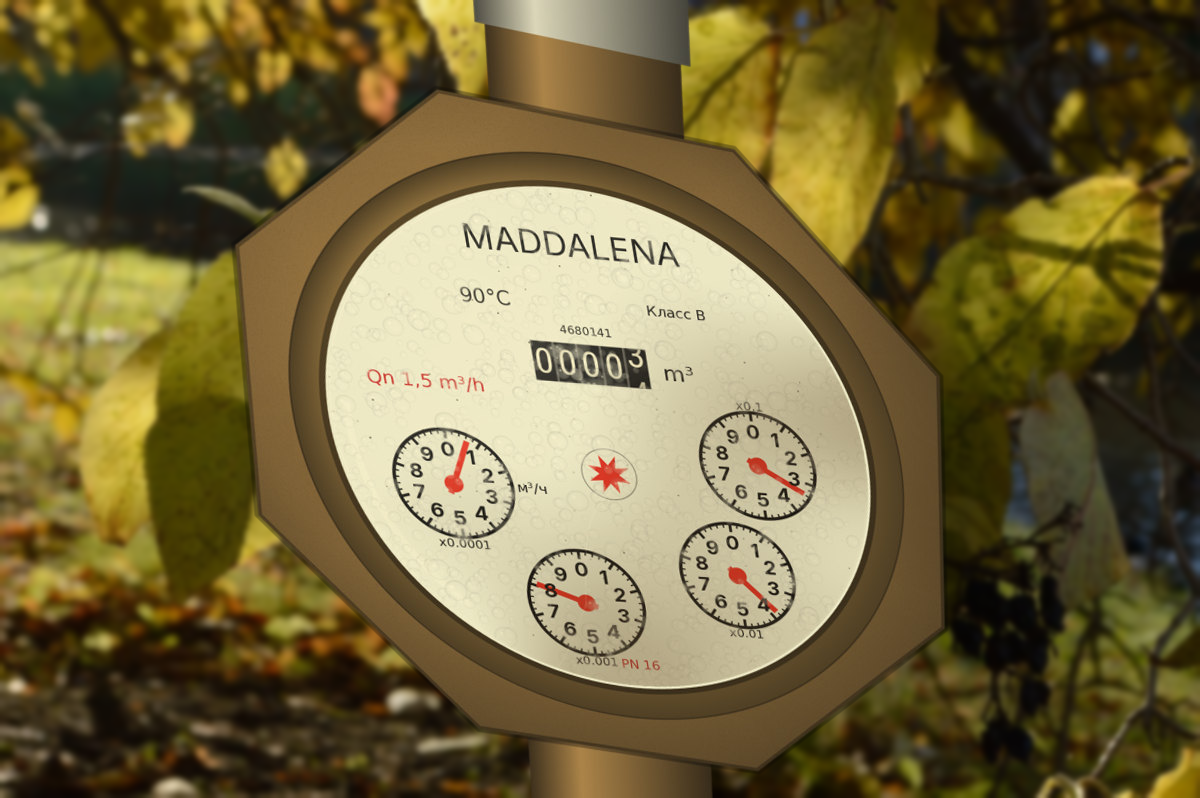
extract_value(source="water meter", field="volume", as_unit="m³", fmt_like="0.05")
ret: 3.3380
